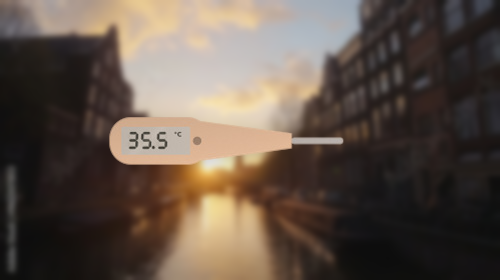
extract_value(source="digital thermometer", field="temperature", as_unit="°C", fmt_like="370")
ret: 35.5
